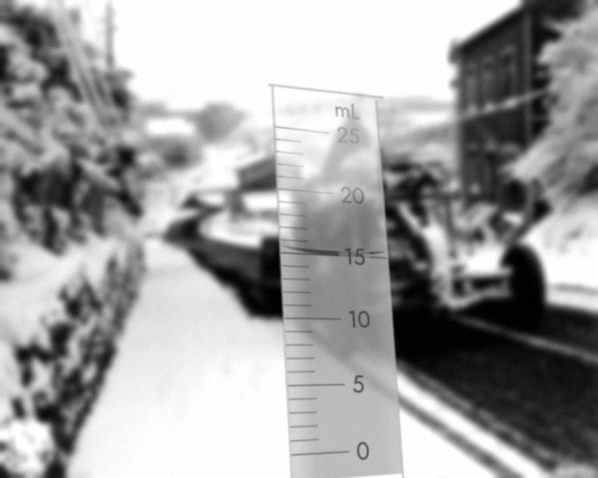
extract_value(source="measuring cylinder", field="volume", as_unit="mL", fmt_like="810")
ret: 15
